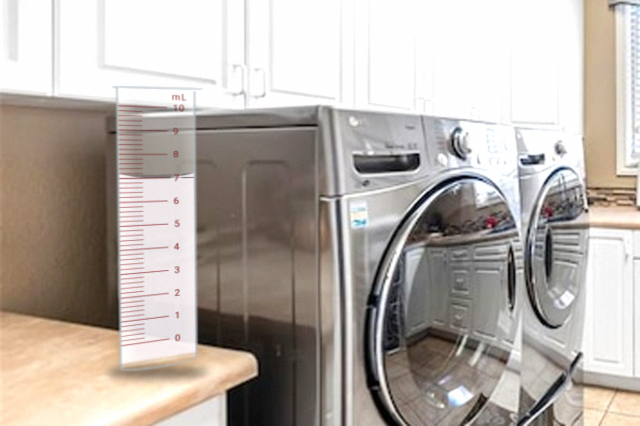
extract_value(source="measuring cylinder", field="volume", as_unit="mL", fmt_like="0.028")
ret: 7
